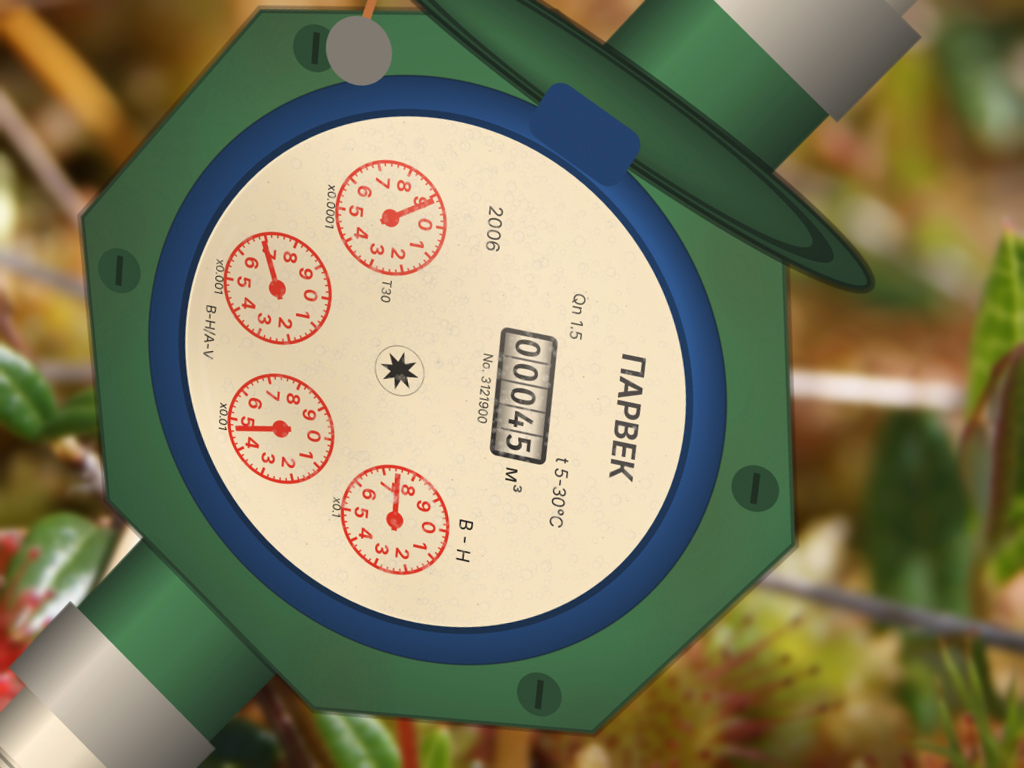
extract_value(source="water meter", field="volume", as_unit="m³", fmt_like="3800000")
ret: 45.7469
